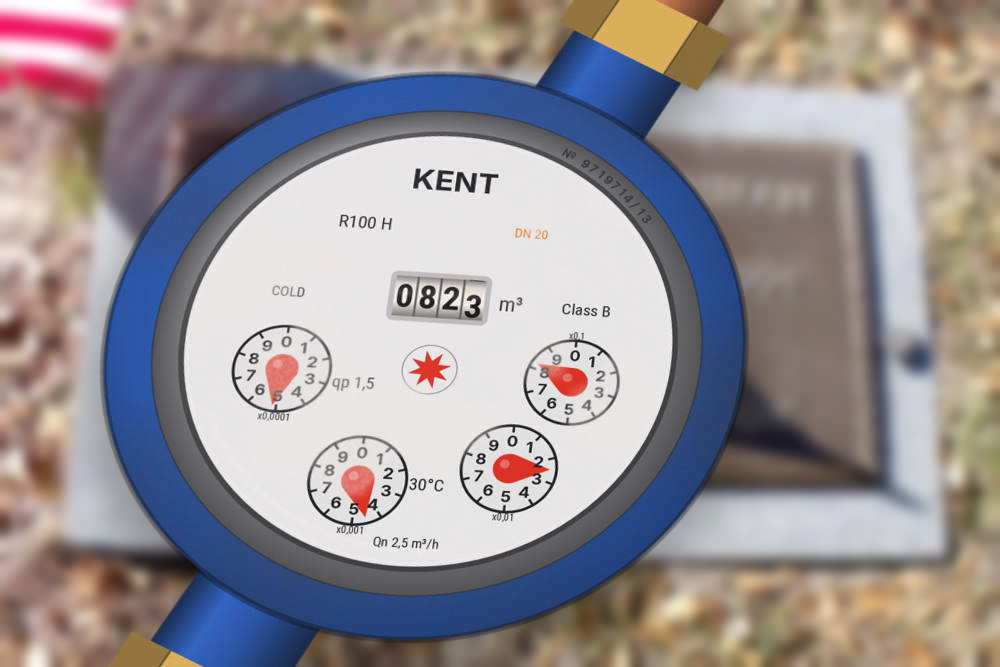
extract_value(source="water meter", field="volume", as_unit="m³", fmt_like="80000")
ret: 822.8245
